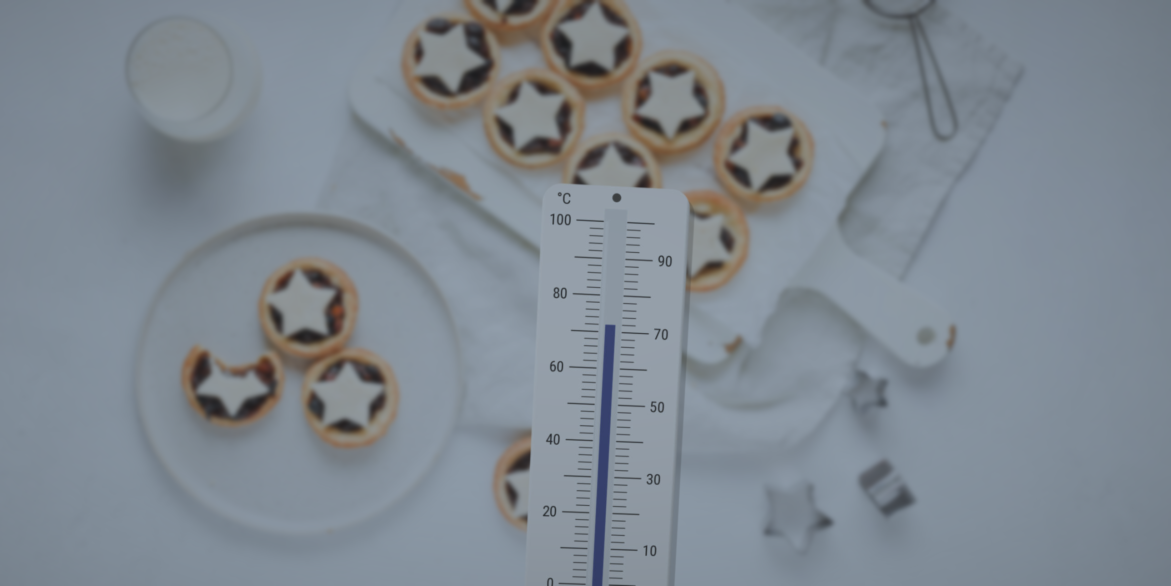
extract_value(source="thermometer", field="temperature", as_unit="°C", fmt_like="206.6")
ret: 72
